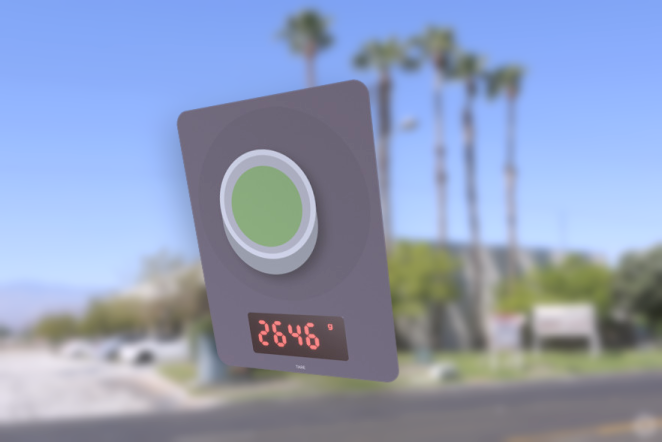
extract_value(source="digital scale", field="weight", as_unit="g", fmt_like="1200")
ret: 2646
